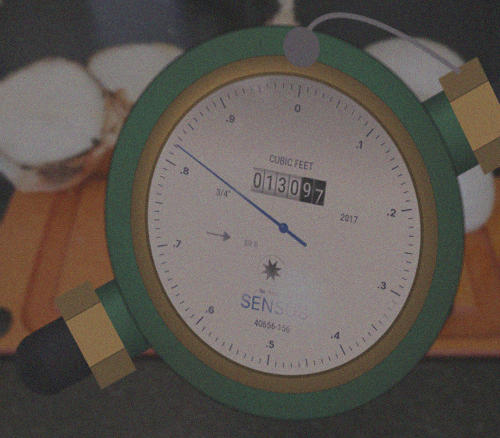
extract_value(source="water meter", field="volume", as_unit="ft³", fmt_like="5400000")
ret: 13096.82
